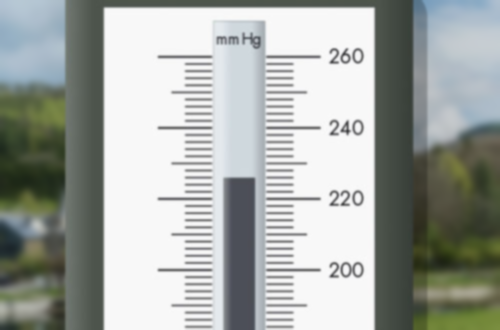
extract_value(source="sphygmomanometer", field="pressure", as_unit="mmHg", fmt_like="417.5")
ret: 226
